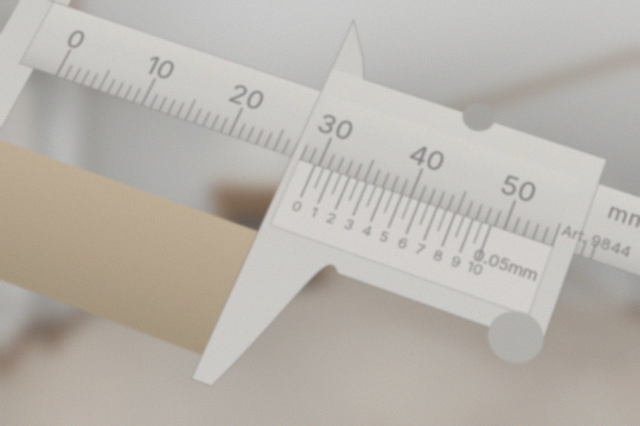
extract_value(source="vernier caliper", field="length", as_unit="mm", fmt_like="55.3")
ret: 29.6
